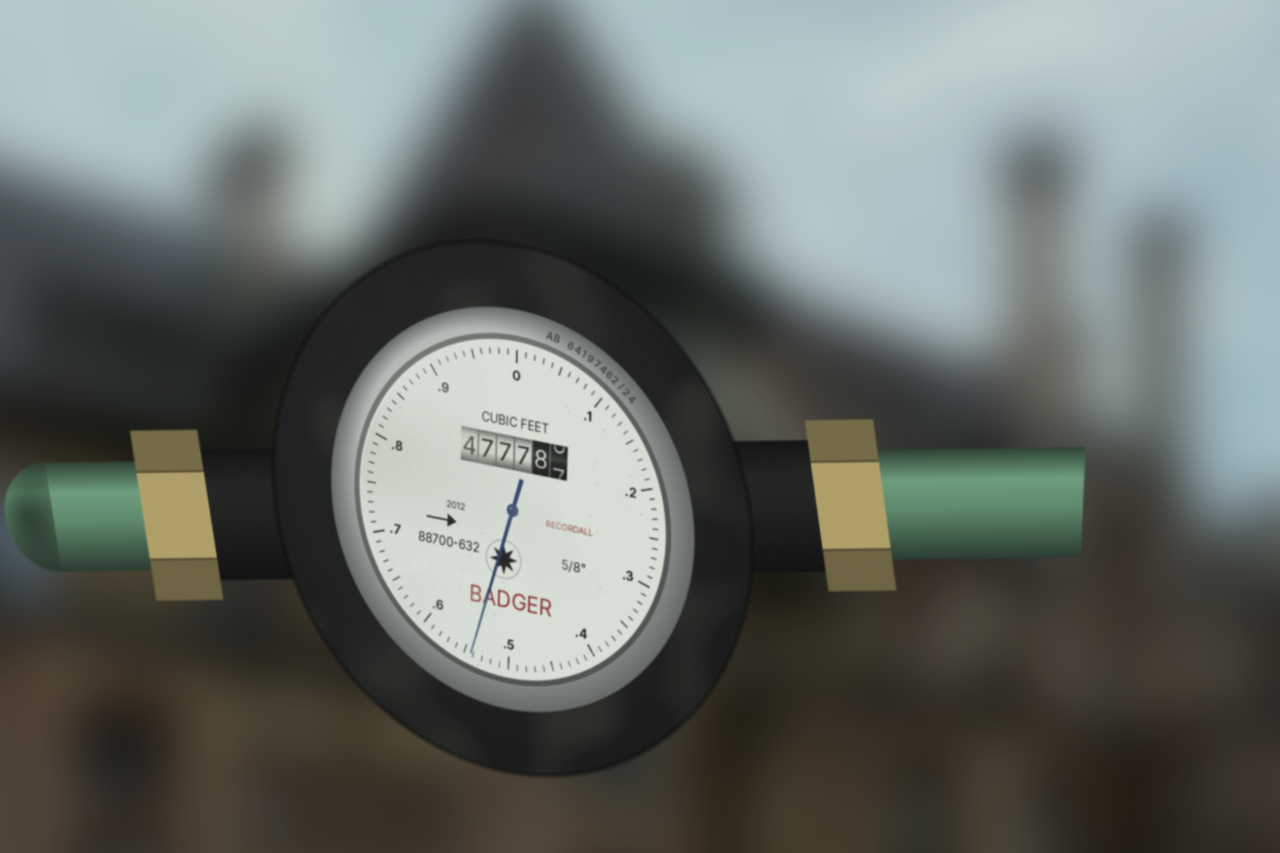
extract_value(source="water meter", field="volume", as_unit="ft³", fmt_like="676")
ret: 477786.54
